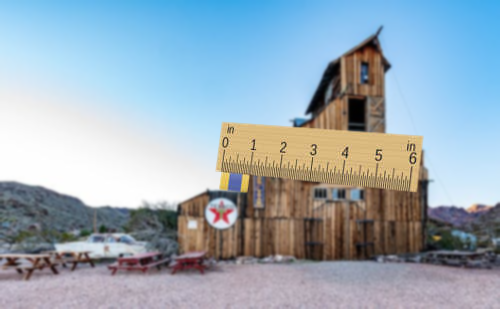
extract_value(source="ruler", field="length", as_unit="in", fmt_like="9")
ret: 1
